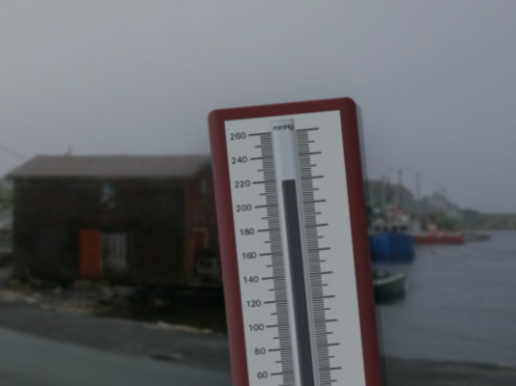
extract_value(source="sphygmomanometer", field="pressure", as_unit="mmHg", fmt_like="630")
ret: 220
